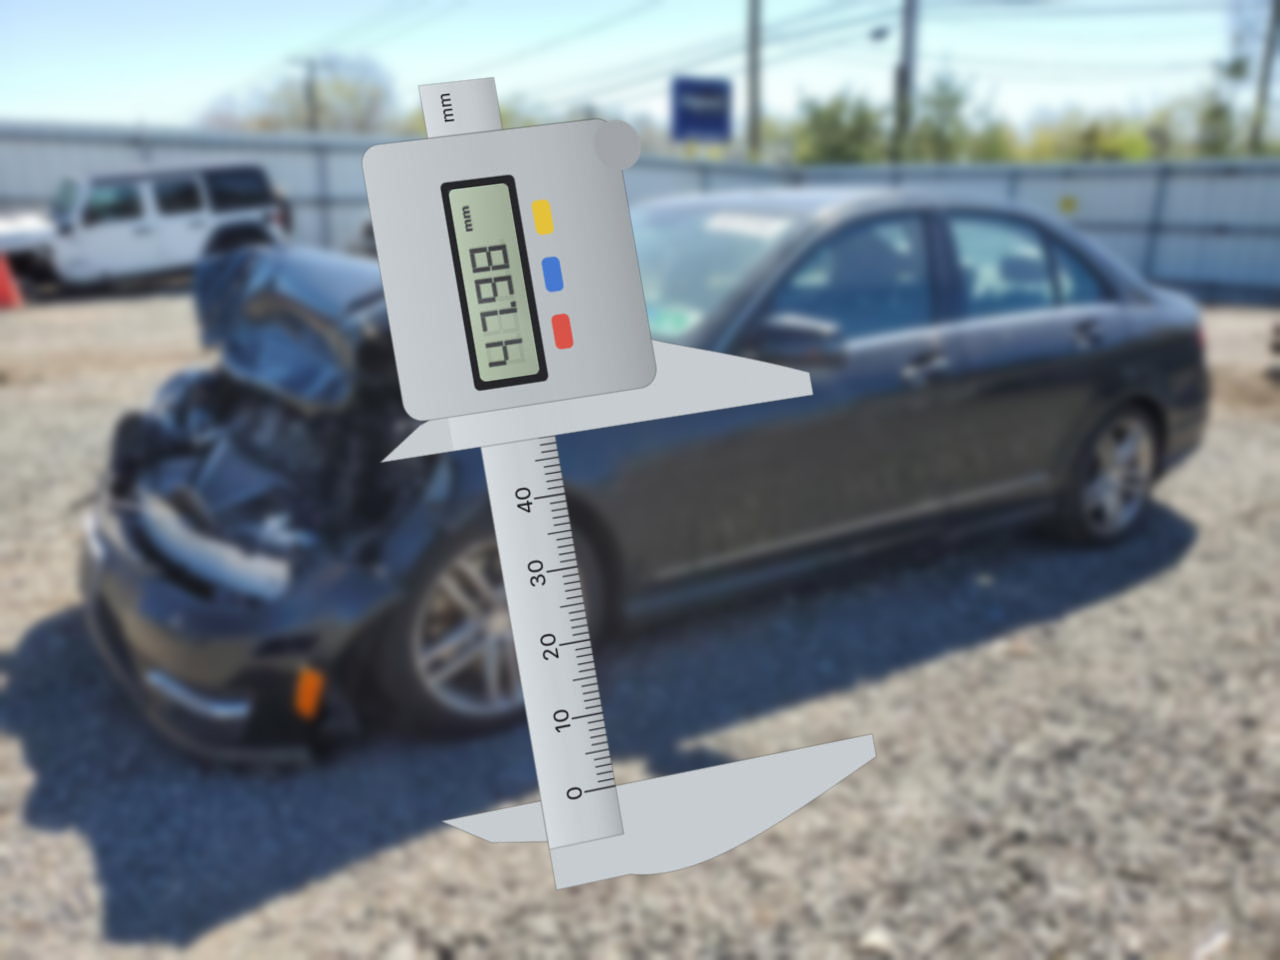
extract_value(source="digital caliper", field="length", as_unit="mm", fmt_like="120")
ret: 47.98
